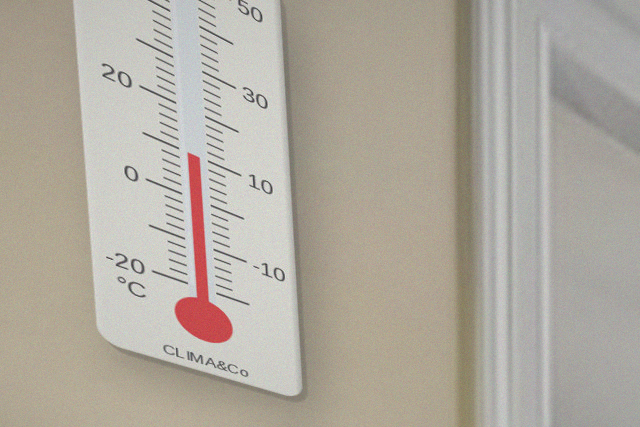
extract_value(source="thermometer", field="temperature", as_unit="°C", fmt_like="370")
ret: 10
